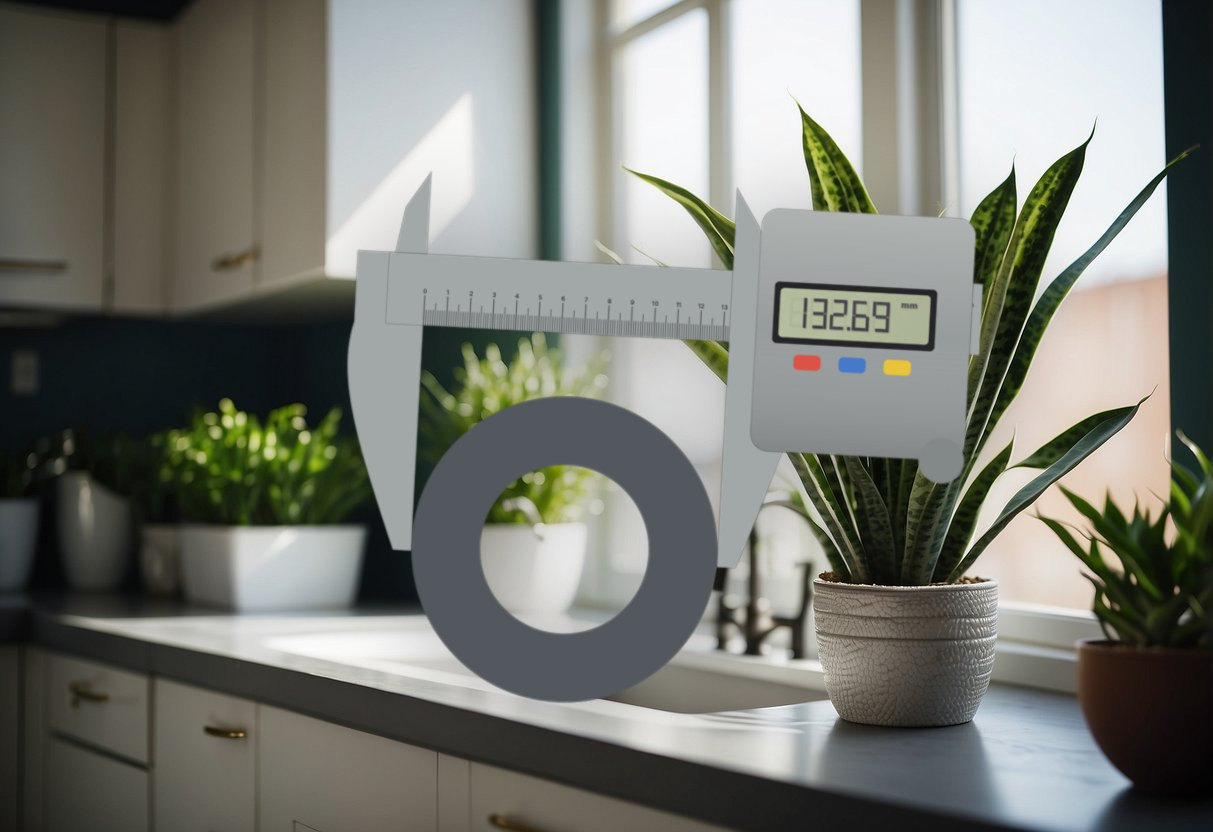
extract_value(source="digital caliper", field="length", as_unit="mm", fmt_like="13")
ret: 132.69
